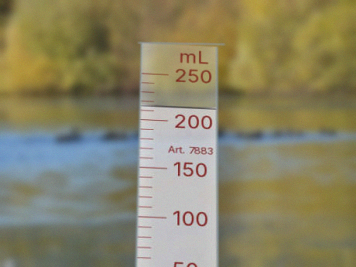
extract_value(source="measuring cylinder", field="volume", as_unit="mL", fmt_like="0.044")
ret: 215
